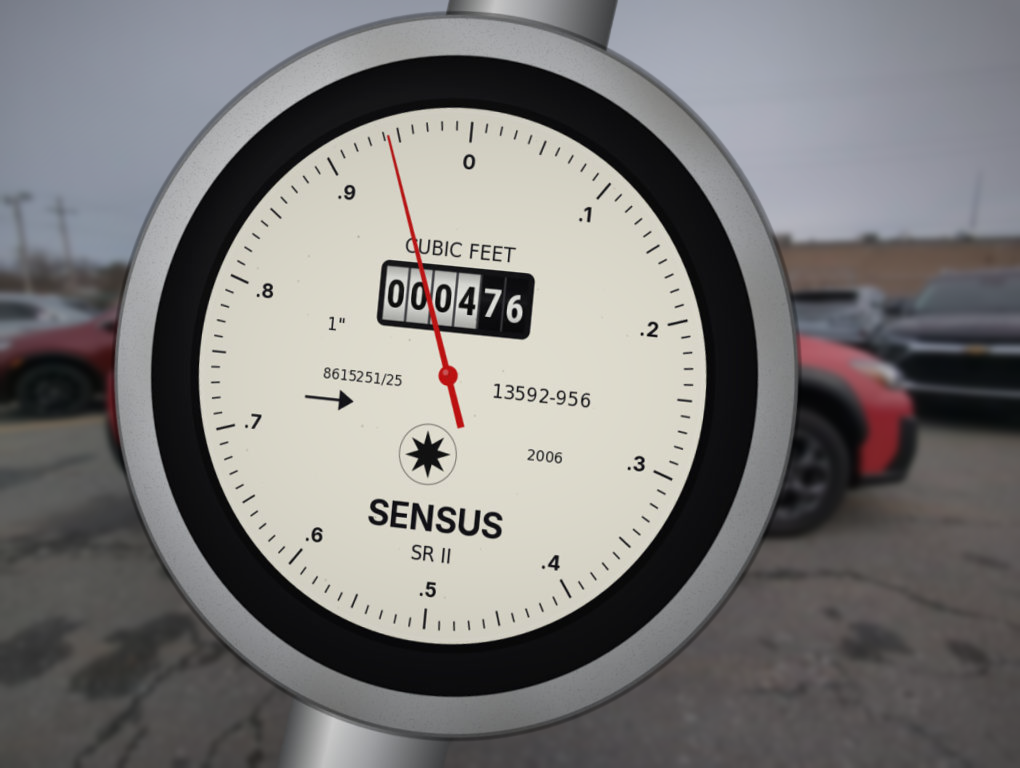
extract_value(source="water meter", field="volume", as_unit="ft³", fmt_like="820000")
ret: 475.94
